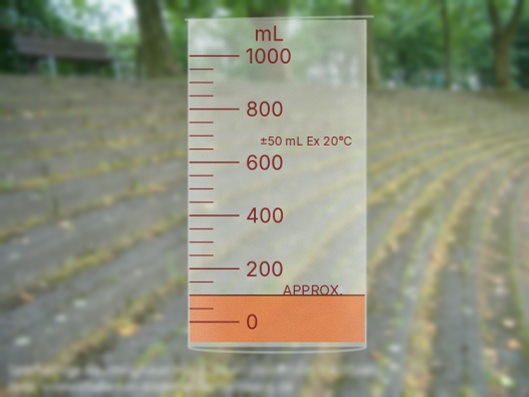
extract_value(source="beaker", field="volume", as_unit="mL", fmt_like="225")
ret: 100
